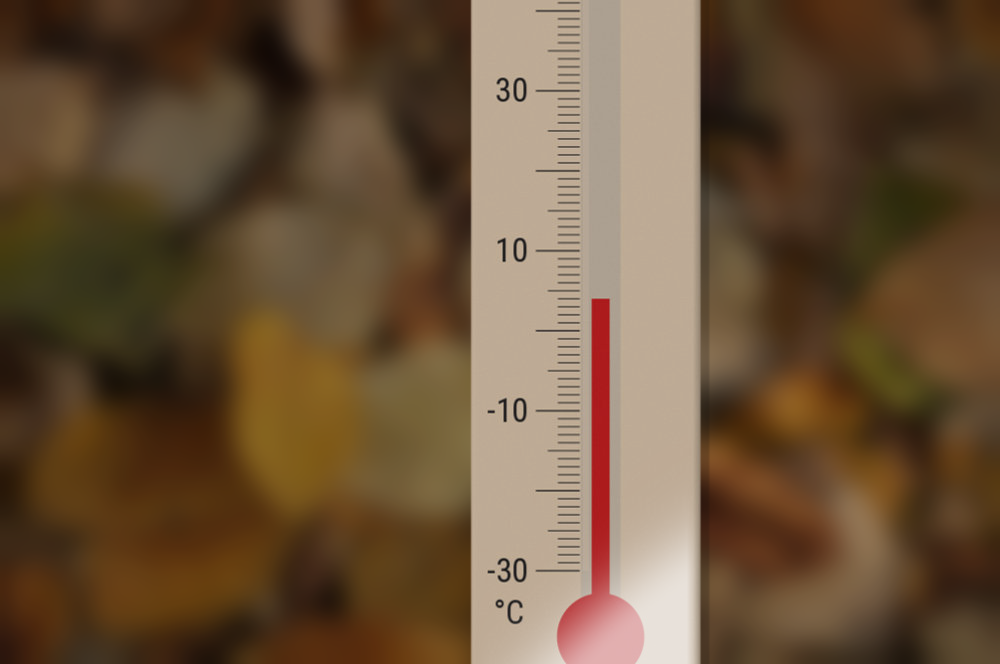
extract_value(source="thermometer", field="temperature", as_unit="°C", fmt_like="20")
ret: 4
